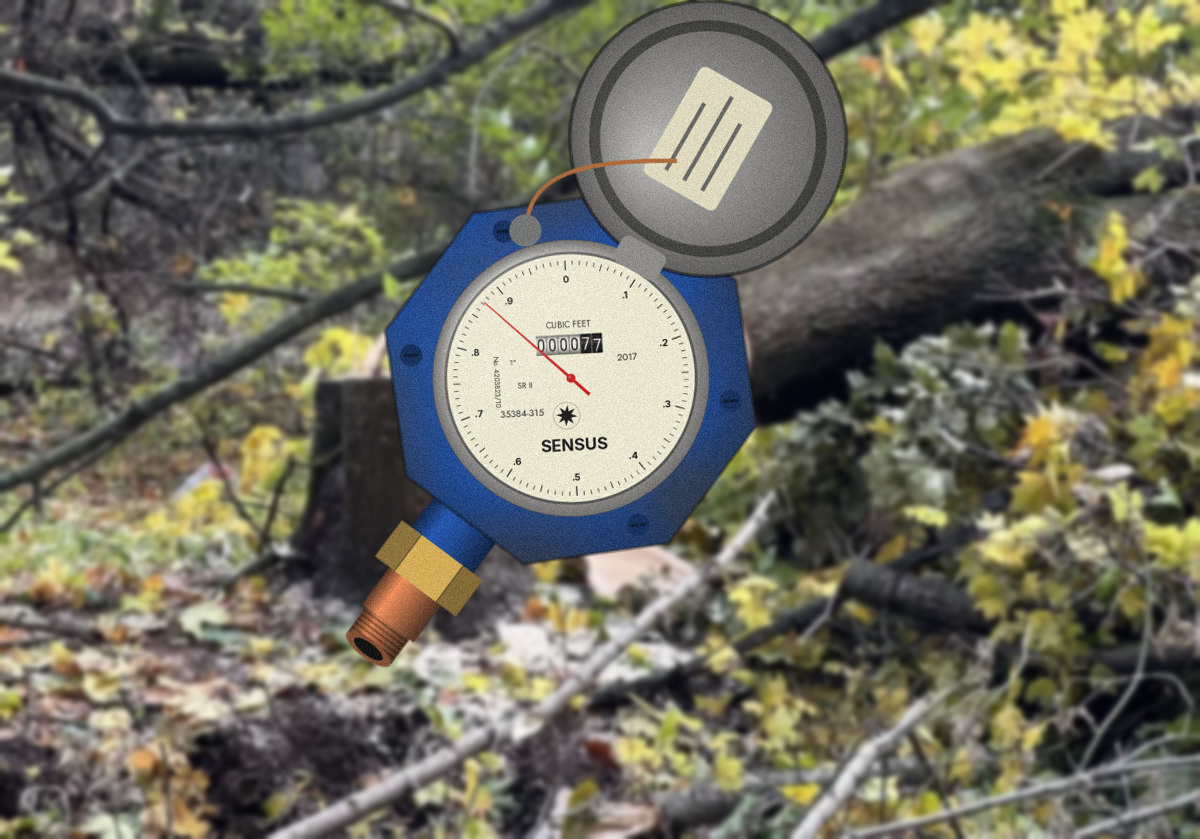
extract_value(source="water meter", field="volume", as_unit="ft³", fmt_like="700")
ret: 76.87
